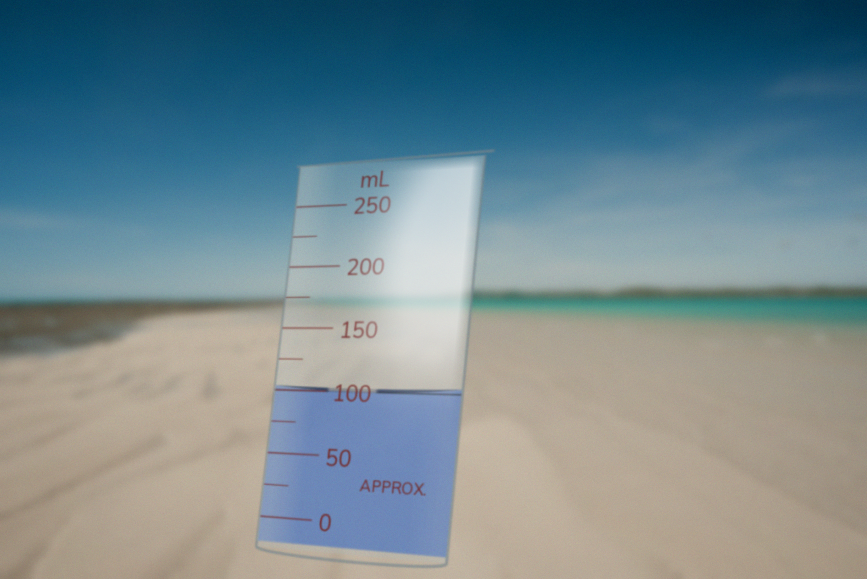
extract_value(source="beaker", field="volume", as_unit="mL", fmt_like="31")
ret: 100
